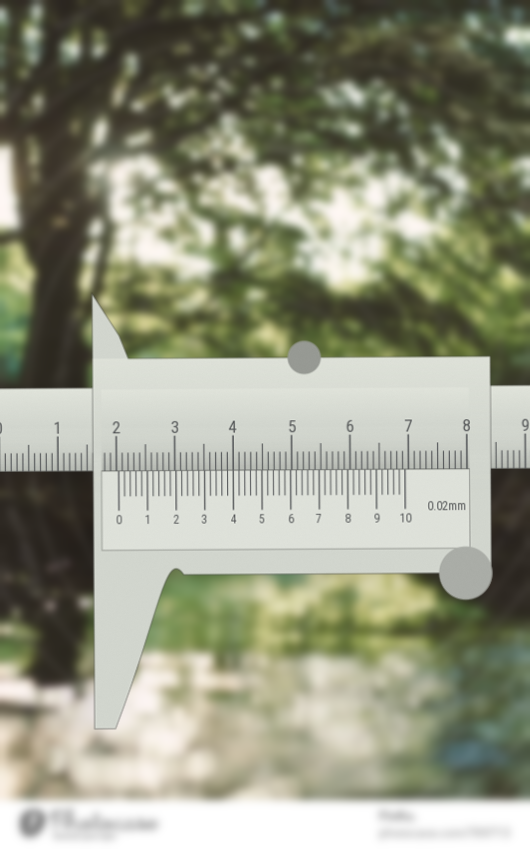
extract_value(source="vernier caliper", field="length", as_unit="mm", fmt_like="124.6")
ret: 20.4
